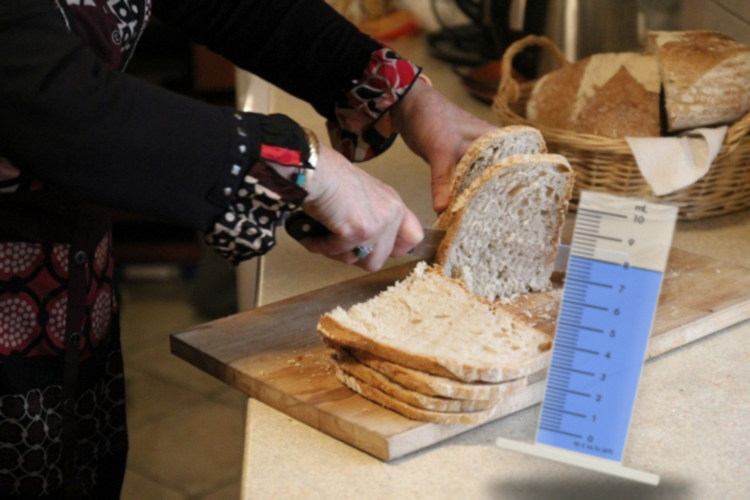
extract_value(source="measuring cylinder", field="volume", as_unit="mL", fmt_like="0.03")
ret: 8
